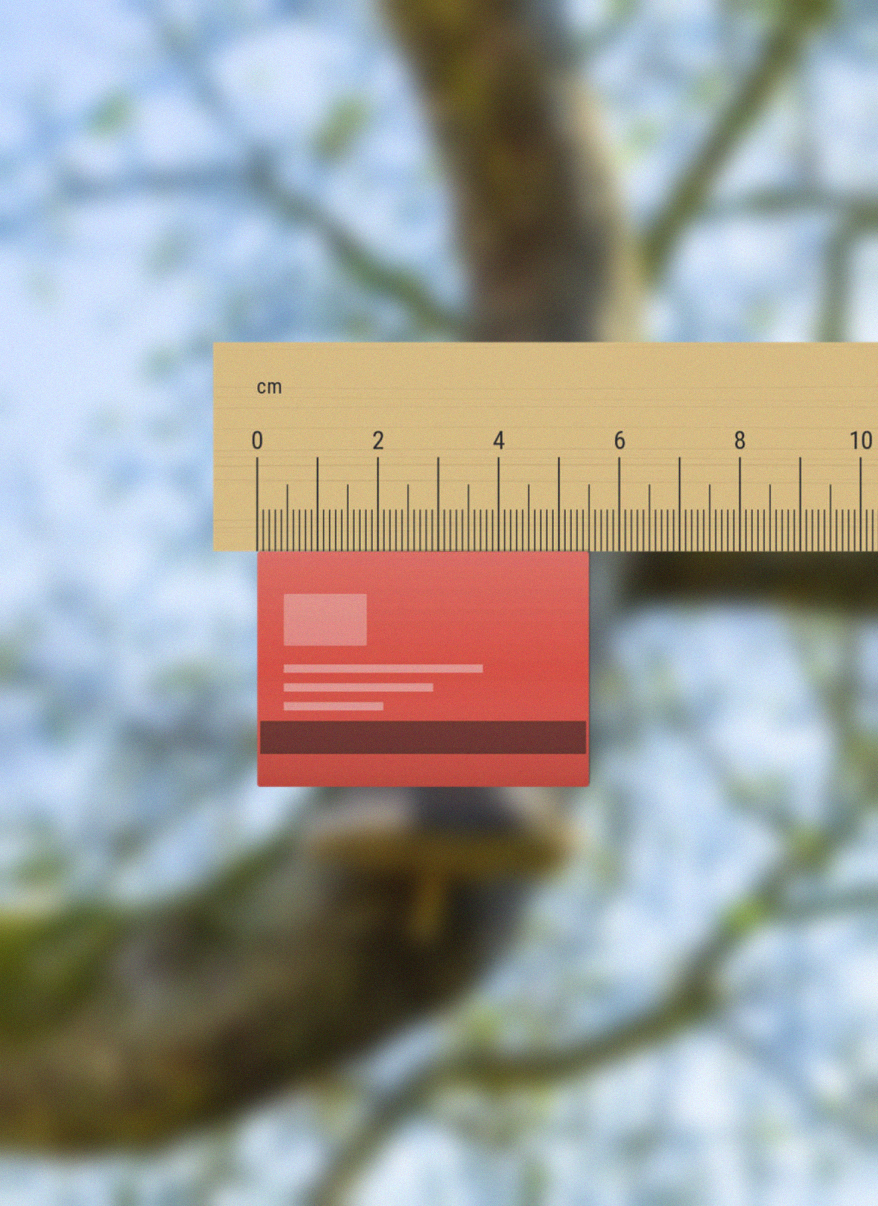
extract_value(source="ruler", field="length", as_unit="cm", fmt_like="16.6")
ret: 5.5
